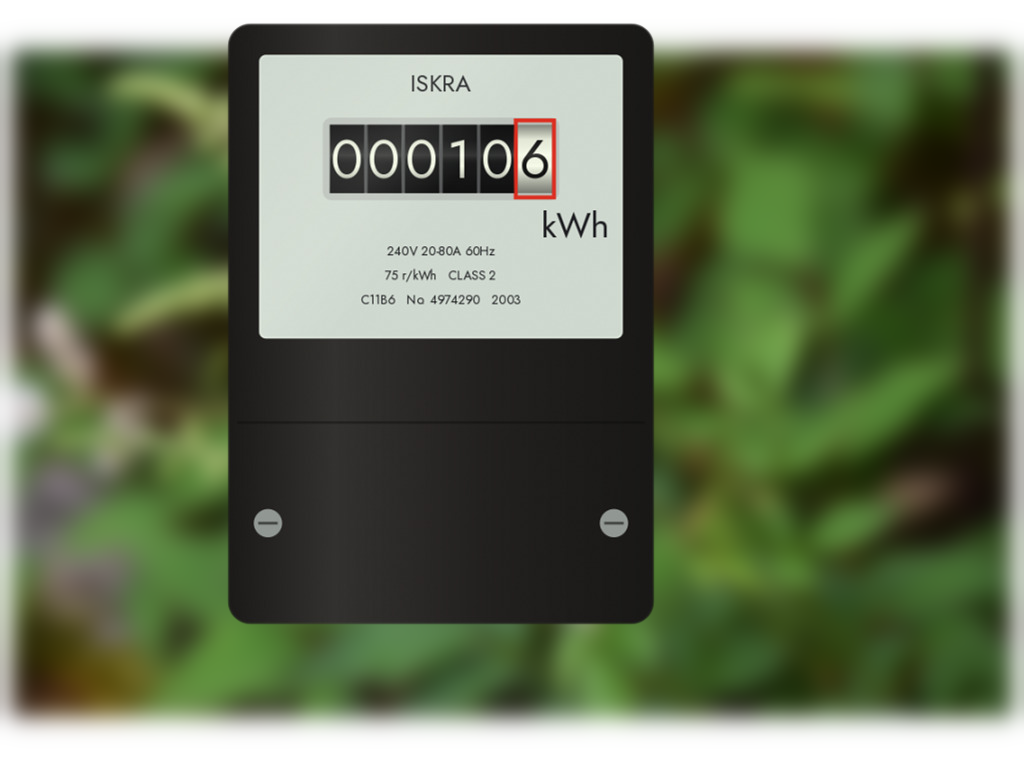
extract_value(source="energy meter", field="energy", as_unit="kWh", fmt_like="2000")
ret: 10.6
